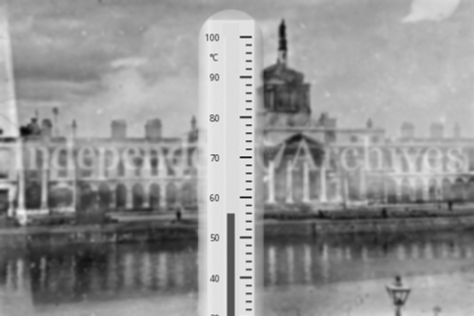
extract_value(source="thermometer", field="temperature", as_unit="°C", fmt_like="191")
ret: 56
